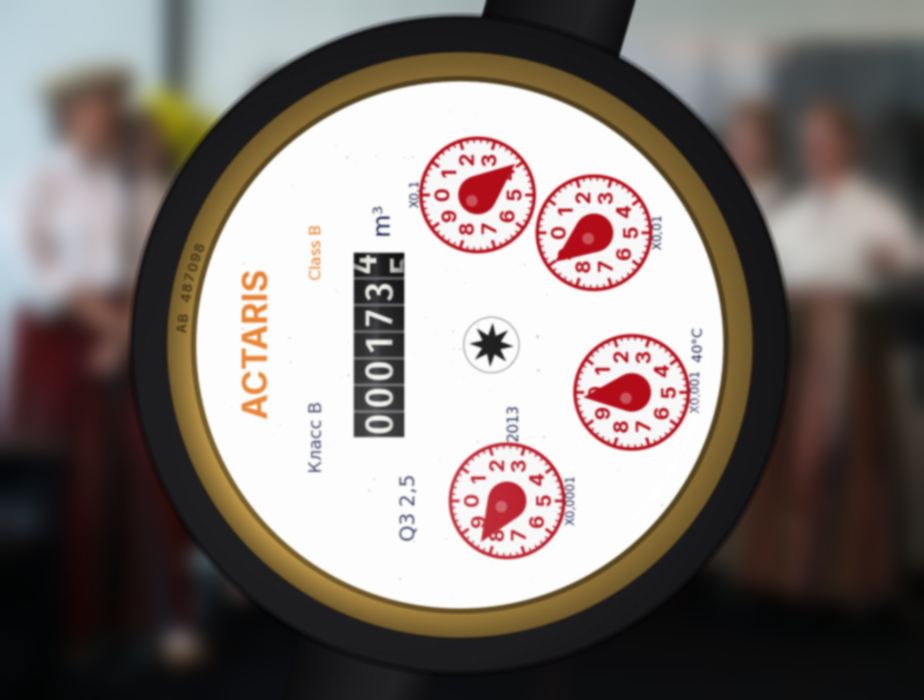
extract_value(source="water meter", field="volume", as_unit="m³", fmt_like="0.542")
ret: 1734.3898
